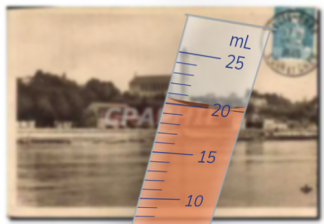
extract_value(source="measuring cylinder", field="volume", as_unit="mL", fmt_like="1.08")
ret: 20
